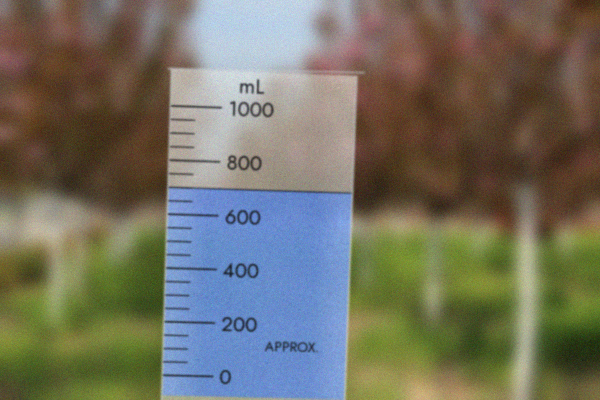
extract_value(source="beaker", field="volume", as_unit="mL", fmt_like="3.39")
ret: 700
